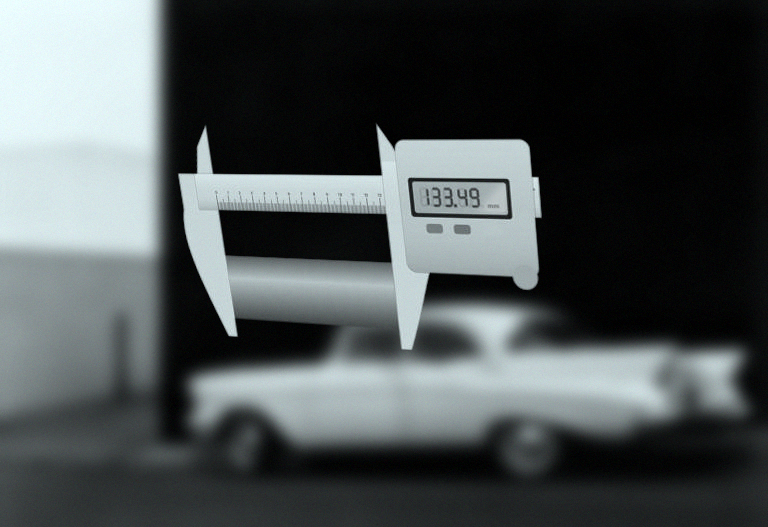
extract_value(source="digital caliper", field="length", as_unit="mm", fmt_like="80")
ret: 133.49
